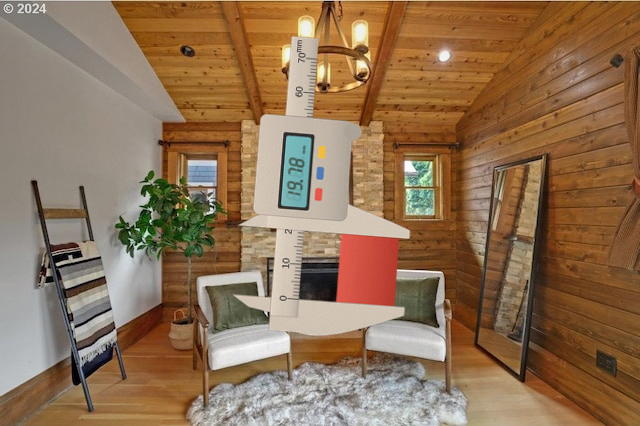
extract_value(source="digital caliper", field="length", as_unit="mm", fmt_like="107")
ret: 19.78
